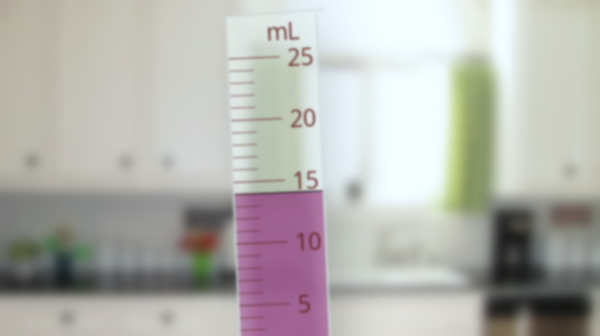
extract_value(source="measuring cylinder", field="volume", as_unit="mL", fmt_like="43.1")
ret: 14
